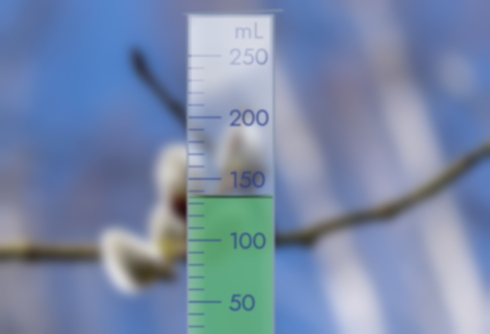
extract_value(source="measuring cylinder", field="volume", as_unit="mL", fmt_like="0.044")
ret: 135
